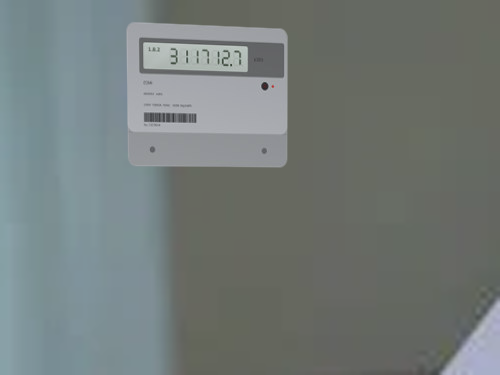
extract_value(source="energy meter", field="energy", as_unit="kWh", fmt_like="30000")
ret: 311712.7
